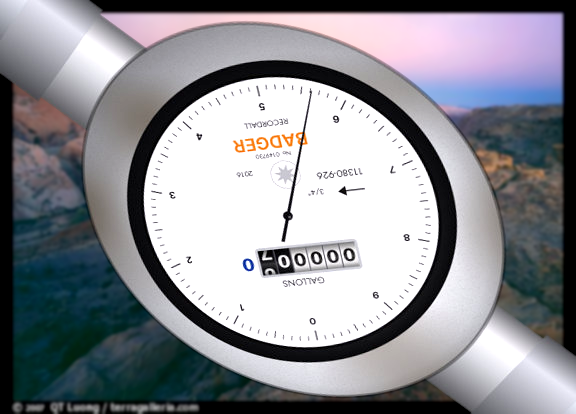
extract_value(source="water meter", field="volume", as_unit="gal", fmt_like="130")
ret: 65.6
